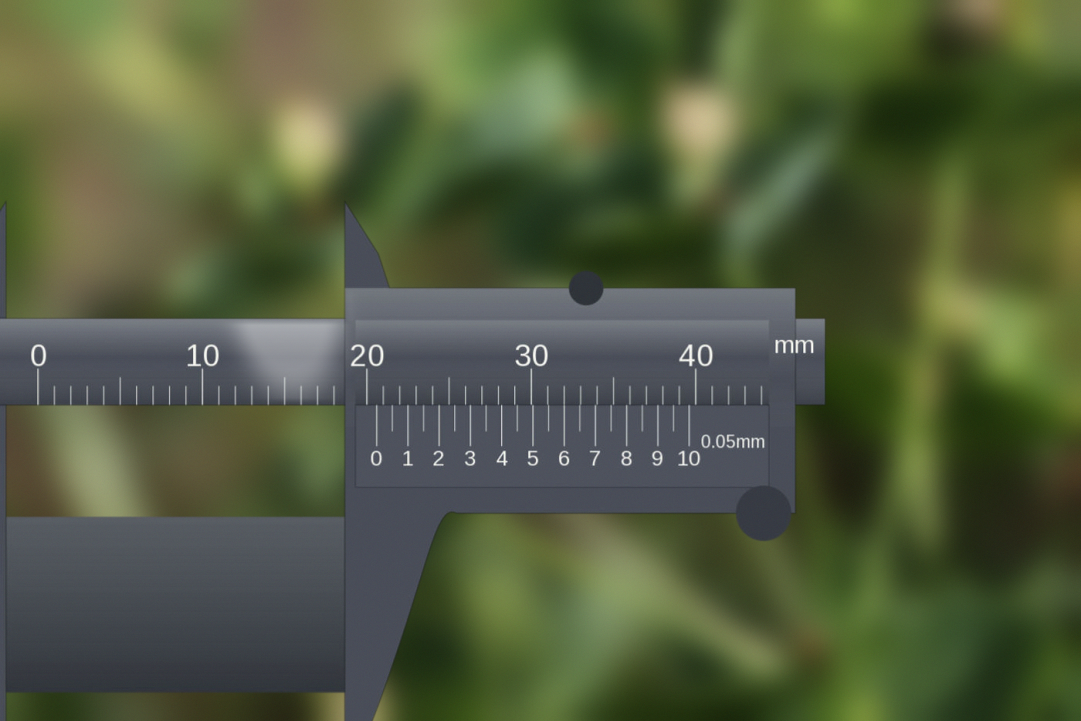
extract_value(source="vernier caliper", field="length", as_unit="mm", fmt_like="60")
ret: 20.6
